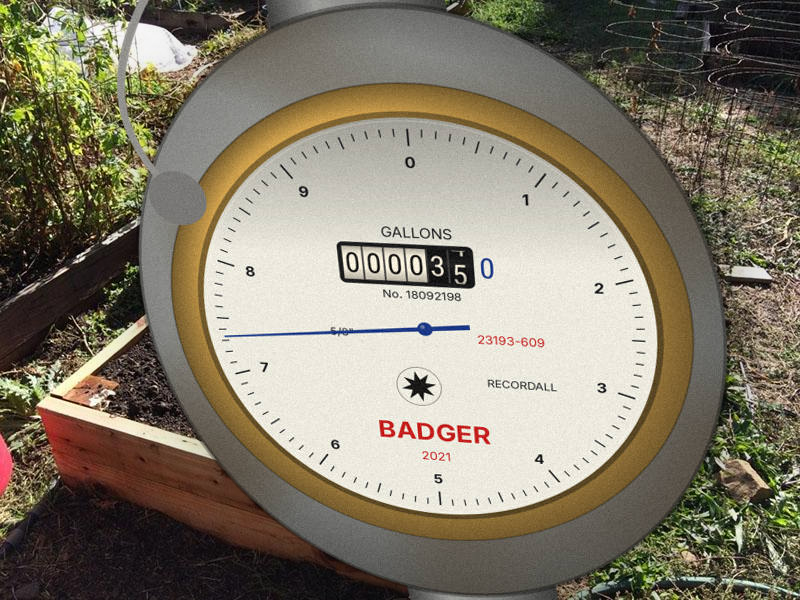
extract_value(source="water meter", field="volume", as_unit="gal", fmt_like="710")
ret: 347.3
